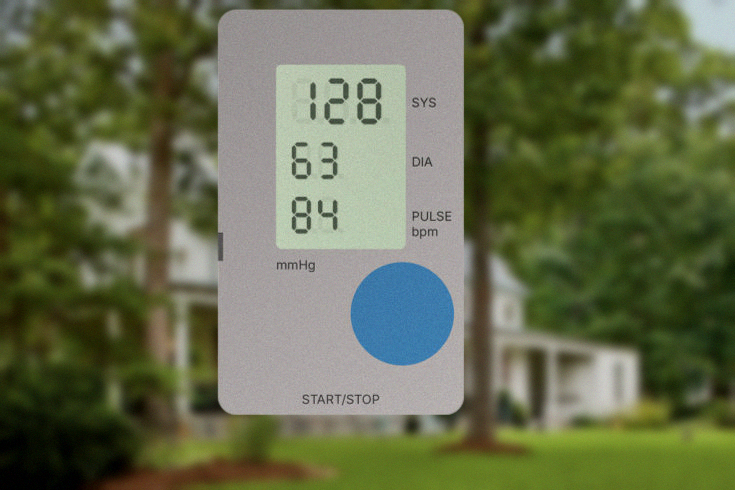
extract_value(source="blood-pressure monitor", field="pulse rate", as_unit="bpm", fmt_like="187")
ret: 84
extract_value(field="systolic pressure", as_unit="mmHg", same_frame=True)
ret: 128
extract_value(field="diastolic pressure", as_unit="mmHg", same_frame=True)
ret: 63
